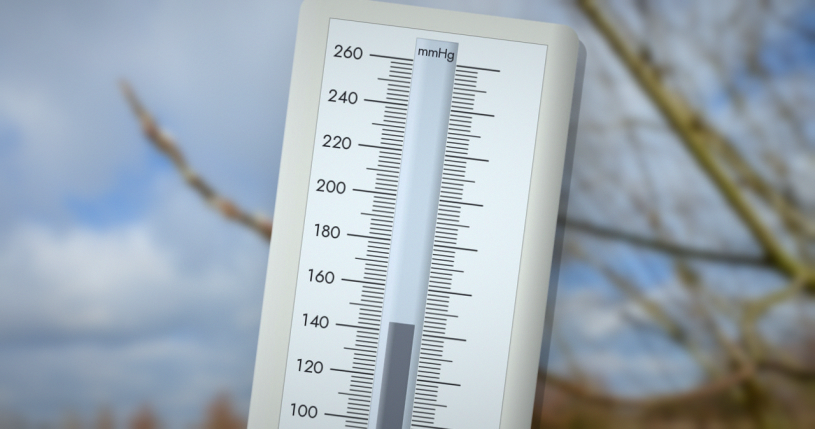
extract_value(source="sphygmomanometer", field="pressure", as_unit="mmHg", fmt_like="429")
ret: 144
